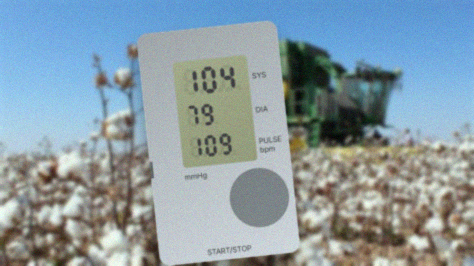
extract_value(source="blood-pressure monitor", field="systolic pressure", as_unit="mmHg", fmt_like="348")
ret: 104
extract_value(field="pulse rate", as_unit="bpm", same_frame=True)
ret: 109
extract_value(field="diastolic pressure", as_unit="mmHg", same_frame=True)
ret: 79
